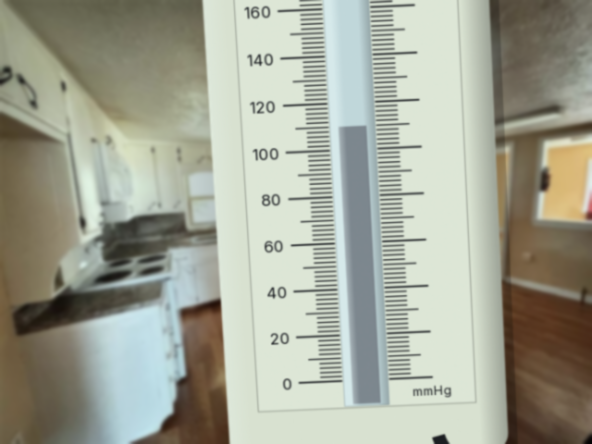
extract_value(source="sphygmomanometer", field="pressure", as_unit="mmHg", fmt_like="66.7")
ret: 110
